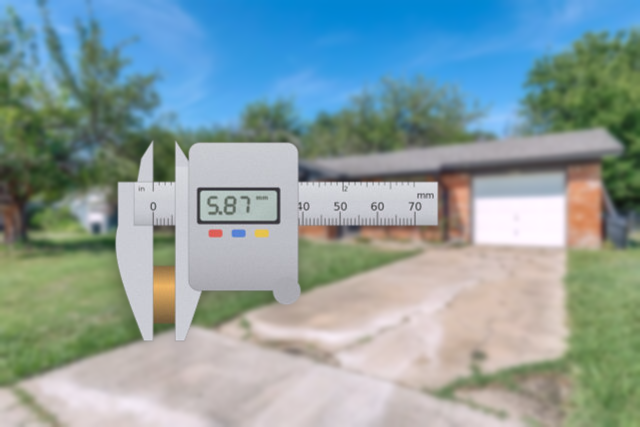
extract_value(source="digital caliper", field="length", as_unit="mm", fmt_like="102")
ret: 5.87
